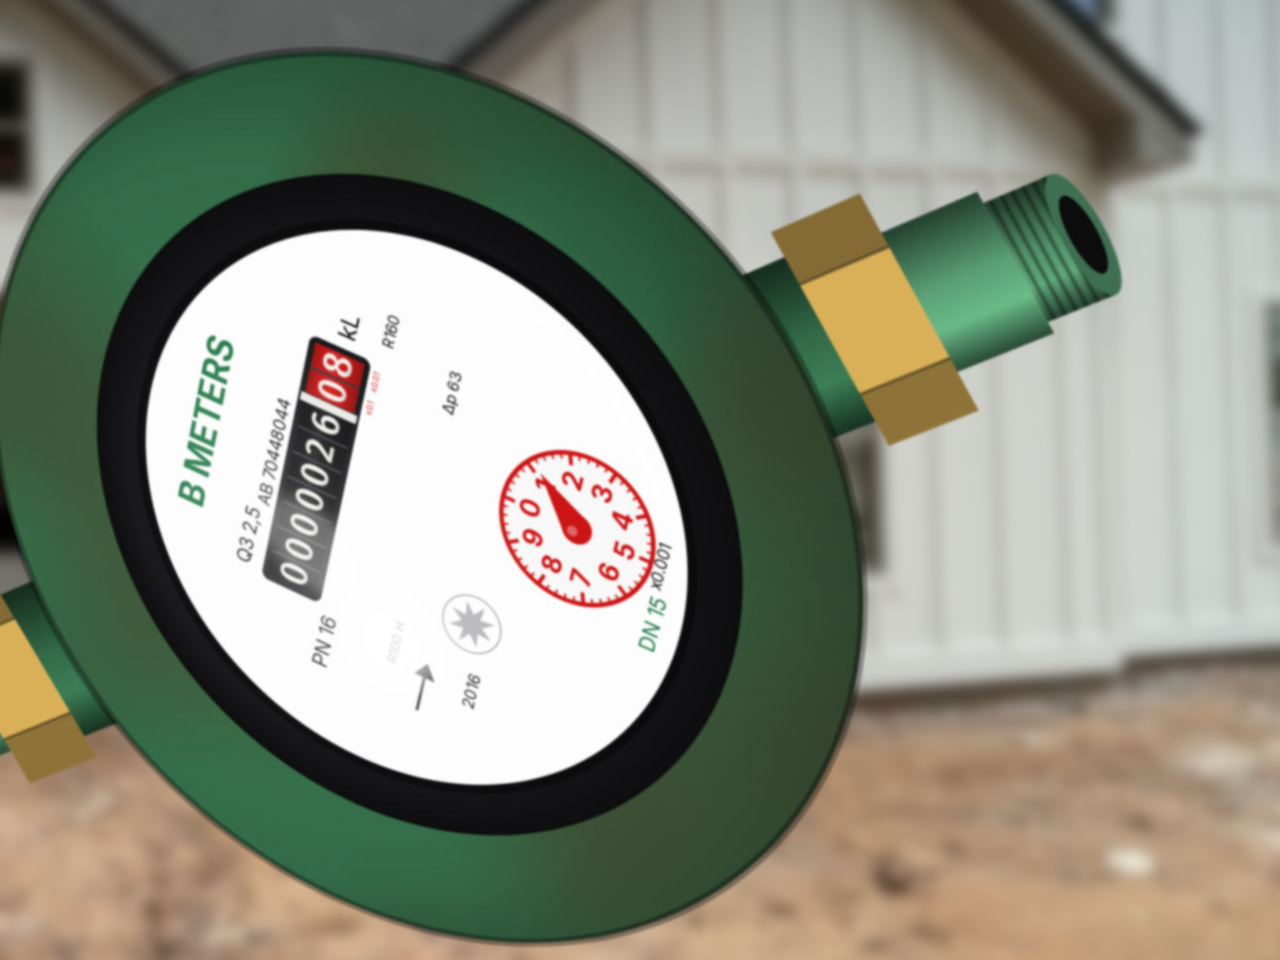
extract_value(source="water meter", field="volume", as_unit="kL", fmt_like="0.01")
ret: 26.081
